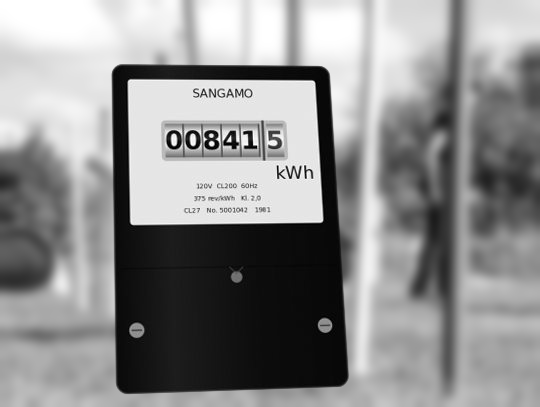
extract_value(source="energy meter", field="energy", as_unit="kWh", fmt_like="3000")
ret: 841.5
